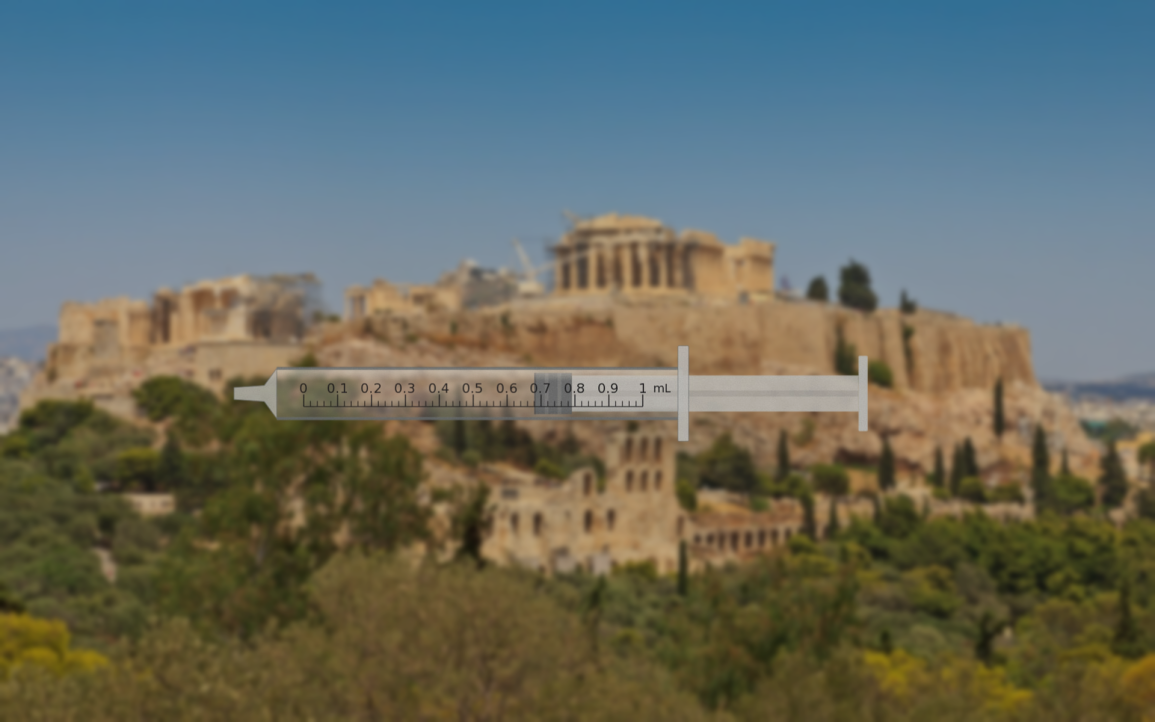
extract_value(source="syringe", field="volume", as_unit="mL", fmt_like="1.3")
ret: 0.68
